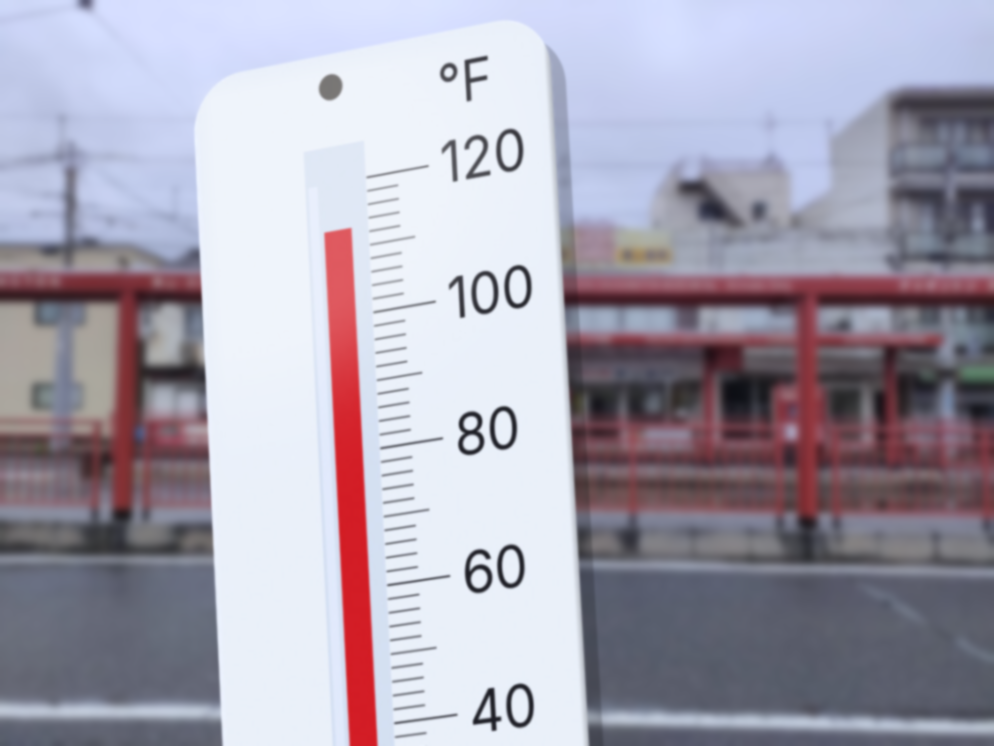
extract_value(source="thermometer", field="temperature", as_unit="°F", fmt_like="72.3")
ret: 113
